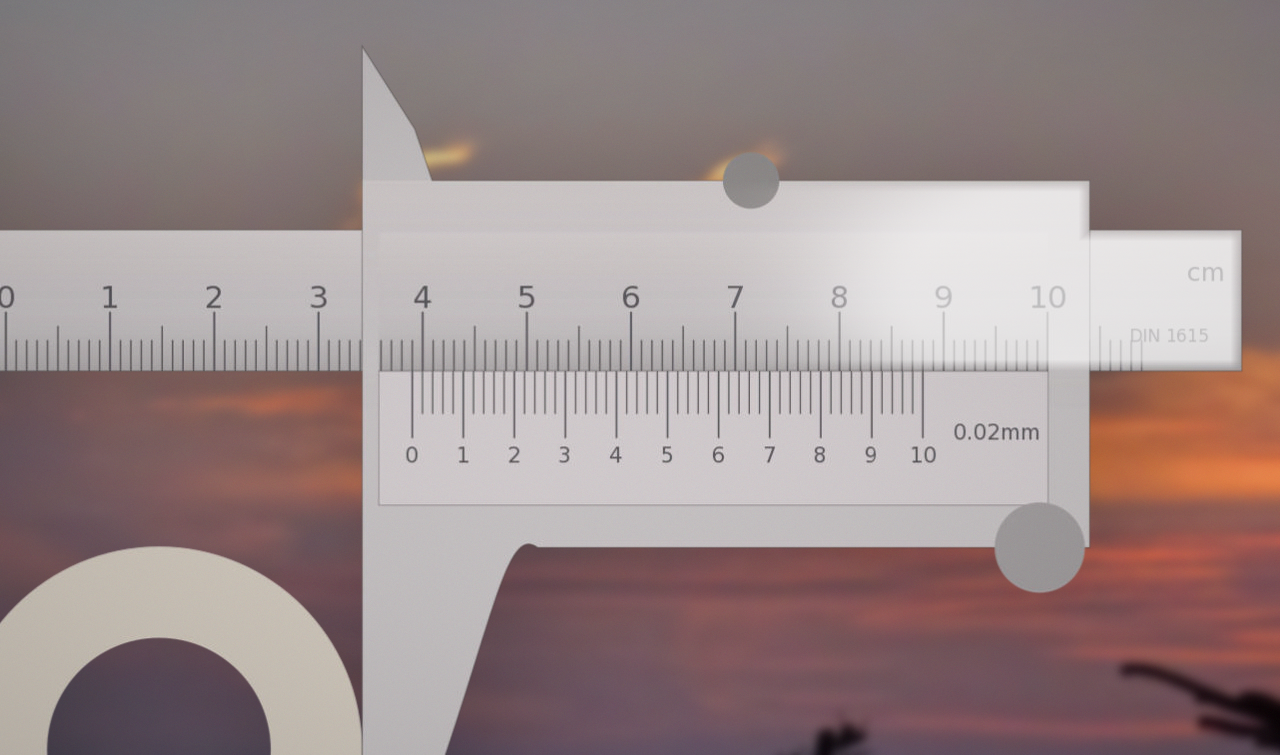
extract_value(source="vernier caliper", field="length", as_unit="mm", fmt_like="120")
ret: 39.0
